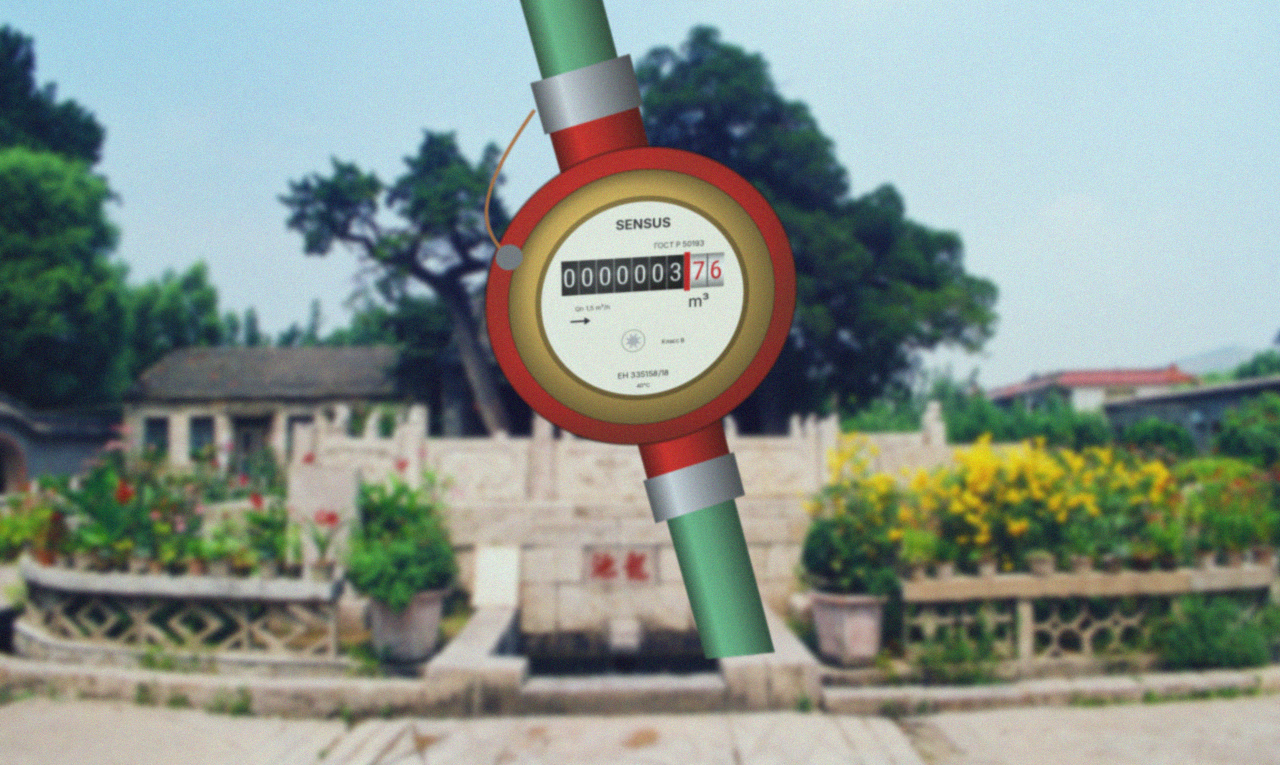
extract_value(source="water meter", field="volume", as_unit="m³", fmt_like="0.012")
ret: 3.76
